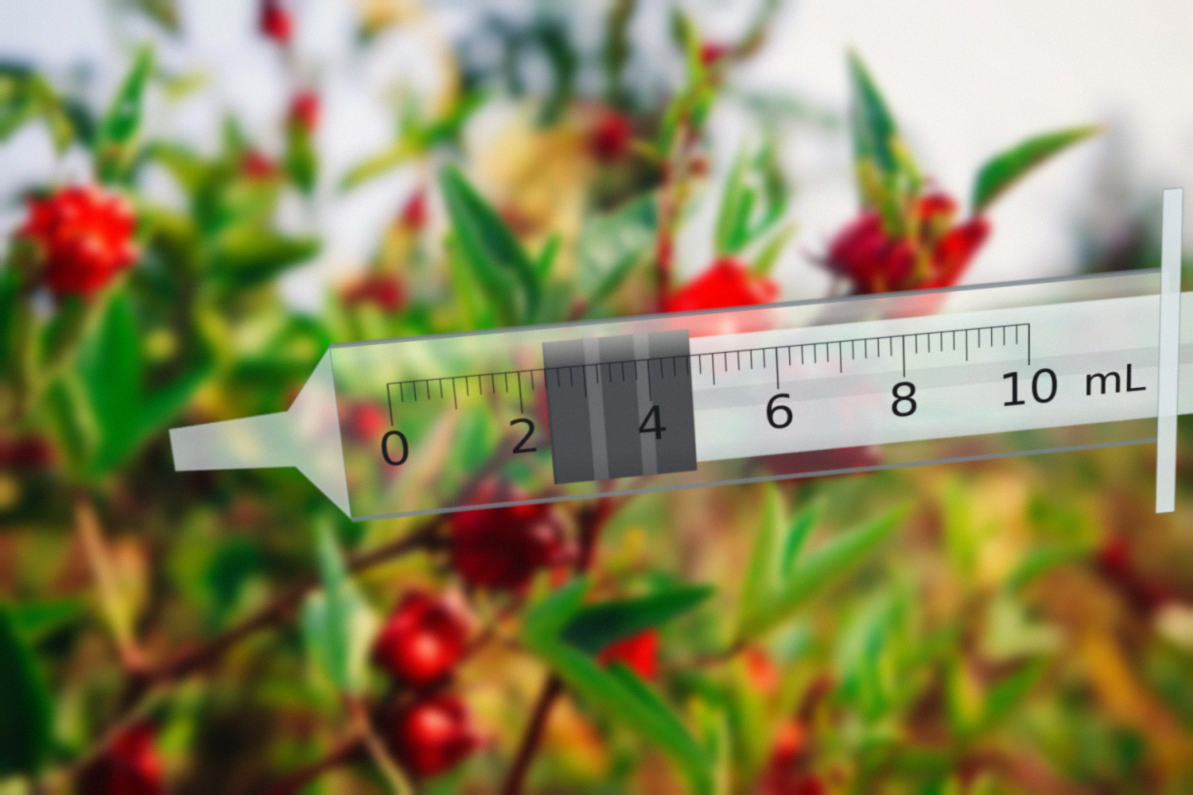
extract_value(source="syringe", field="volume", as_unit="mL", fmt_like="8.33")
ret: 2.4
